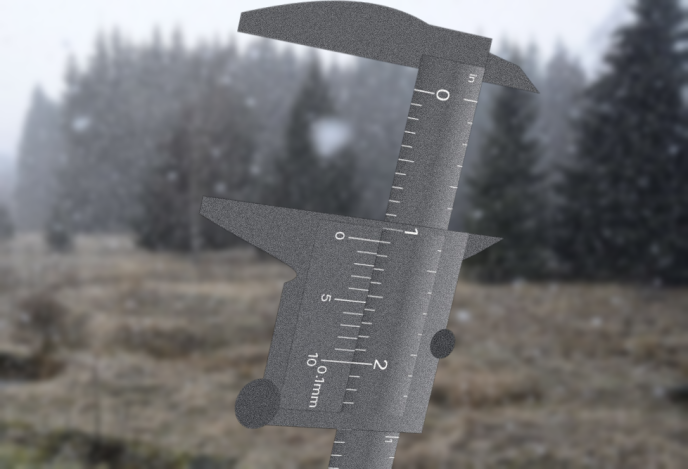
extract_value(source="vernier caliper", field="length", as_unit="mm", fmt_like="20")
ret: 11.0
